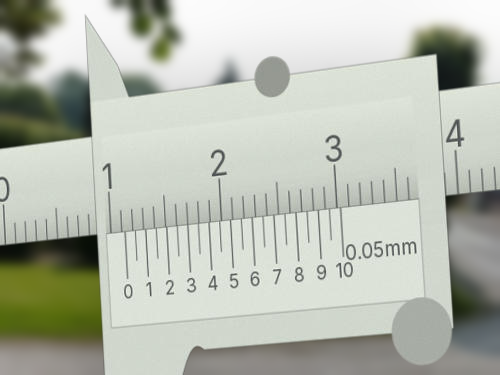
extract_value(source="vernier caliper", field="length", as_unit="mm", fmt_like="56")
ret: 11.3
